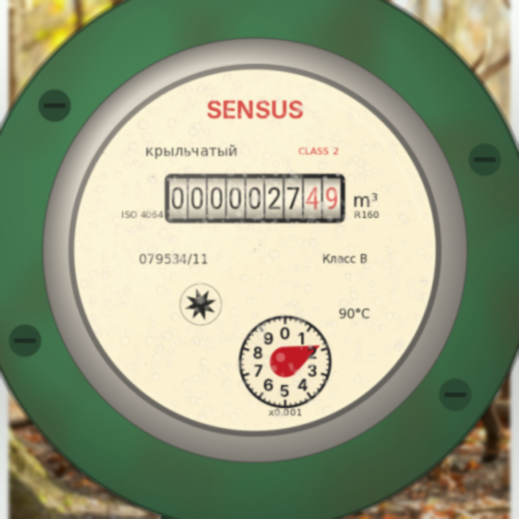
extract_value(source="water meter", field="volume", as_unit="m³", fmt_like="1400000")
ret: 27.491
